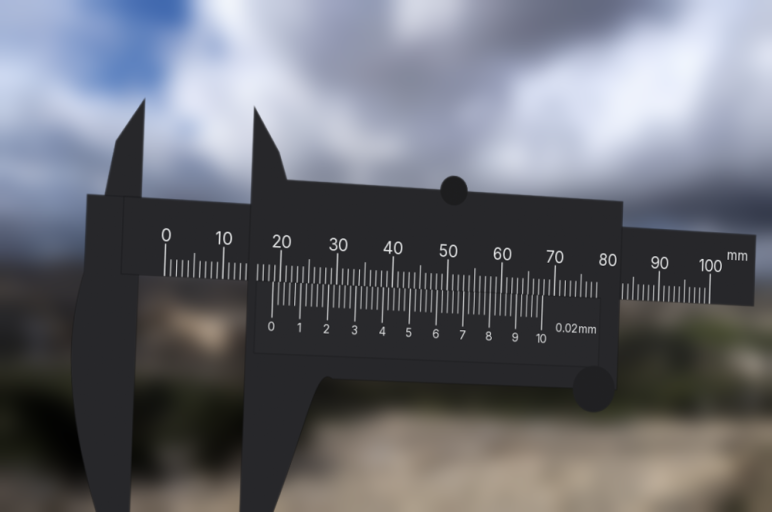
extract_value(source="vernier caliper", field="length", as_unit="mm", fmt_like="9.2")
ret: 18.8
